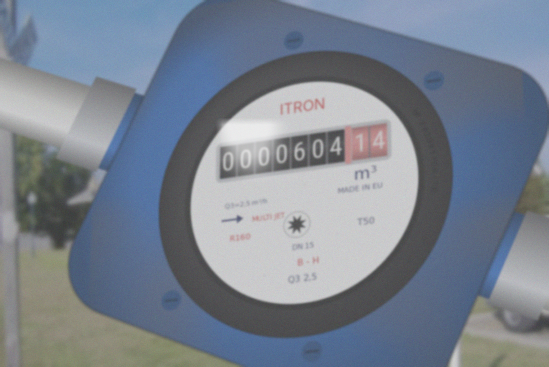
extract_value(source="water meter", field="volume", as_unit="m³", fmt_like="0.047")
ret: 604.14
